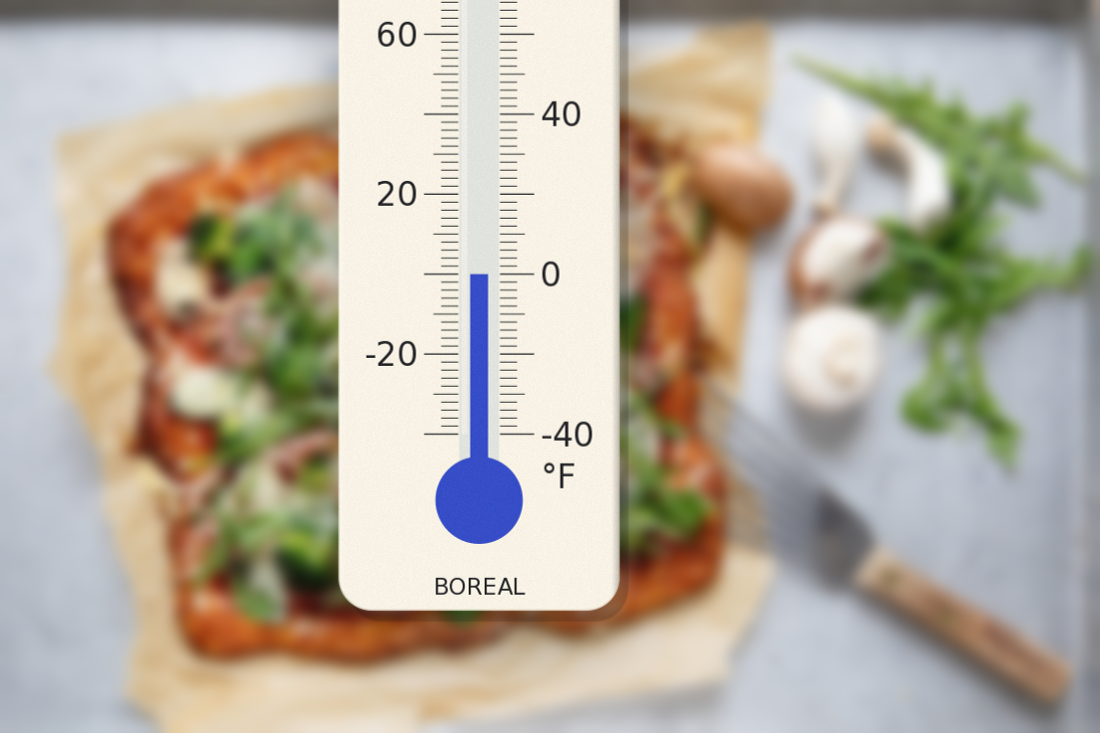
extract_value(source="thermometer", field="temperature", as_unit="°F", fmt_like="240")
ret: 0
